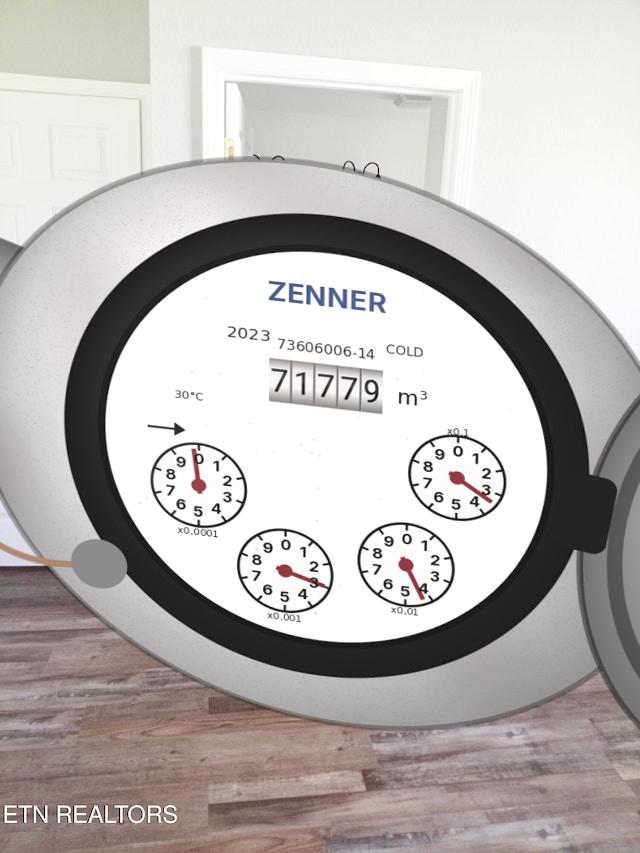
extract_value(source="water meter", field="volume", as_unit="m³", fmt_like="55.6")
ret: 71779.3429
